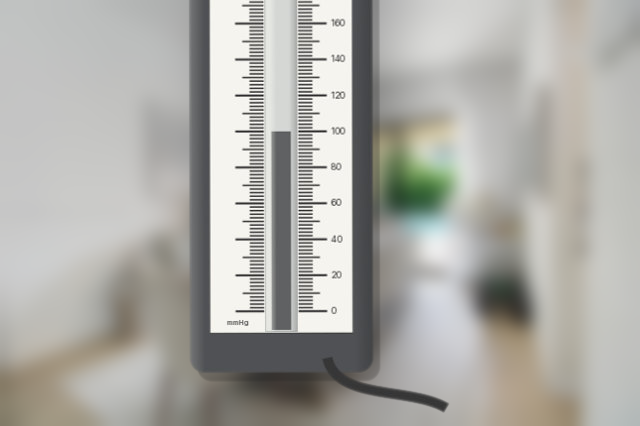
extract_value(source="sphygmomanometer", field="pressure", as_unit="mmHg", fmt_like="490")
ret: 100
